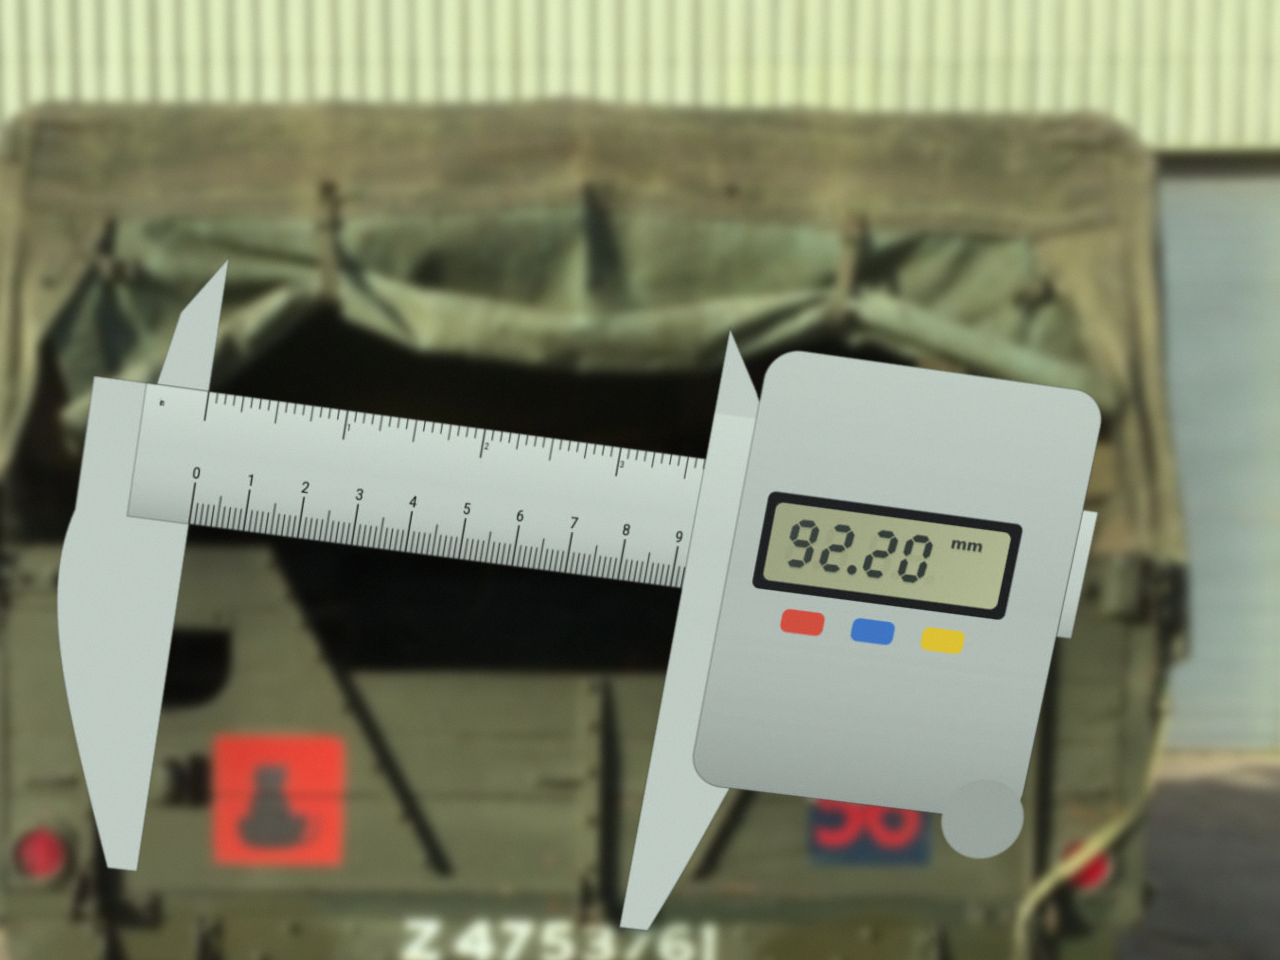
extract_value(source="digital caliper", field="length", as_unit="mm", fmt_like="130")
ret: 92.20
